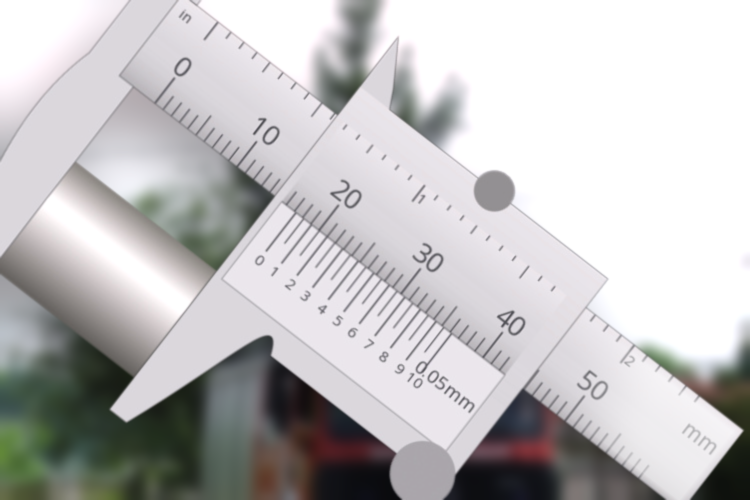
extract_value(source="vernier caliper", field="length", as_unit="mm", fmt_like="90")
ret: 17.2
